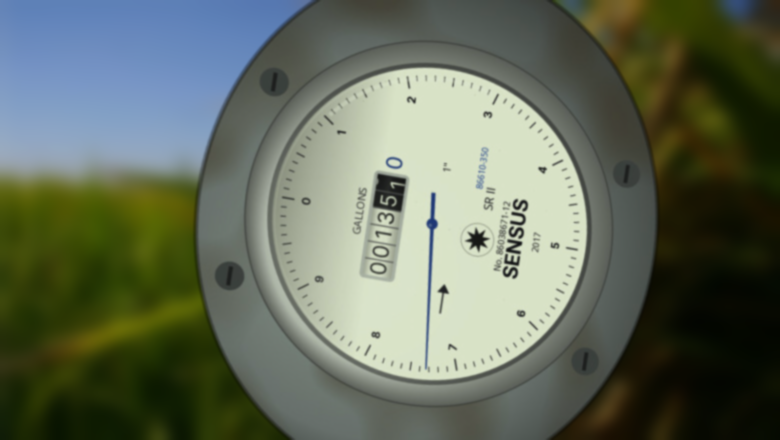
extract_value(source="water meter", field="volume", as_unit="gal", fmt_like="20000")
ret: 13507.3
